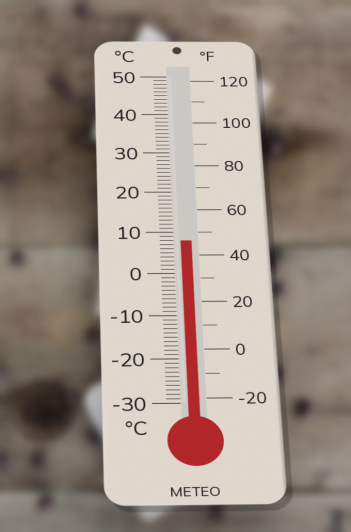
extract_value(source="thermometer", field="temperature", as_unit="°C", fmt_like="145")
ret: 8
